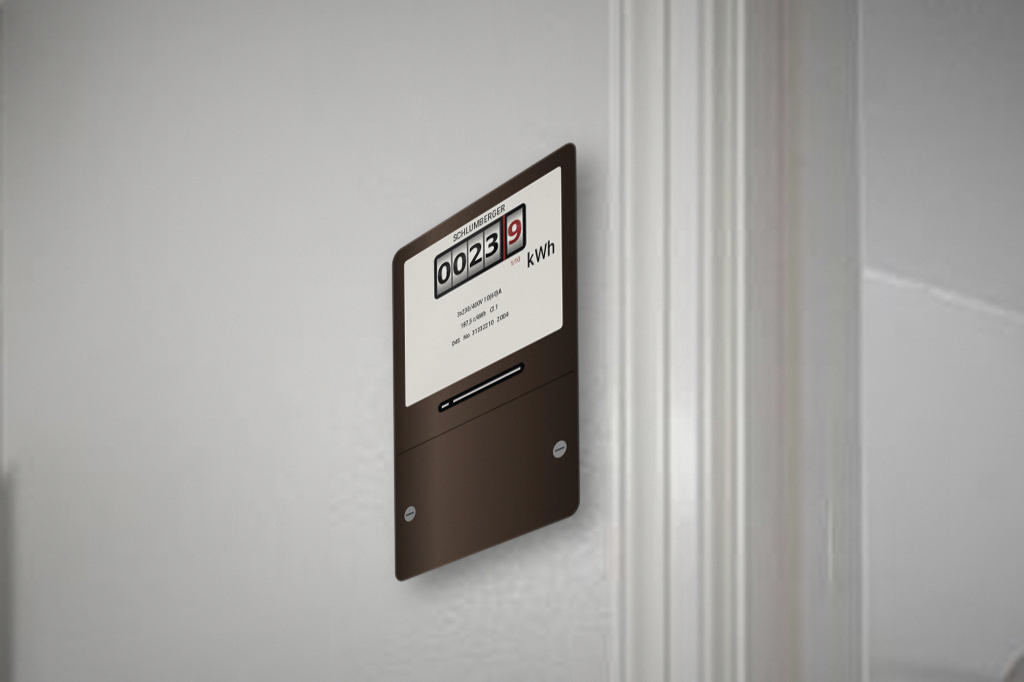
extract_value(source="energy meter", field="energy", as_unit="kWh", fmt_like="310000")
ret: 23.9
